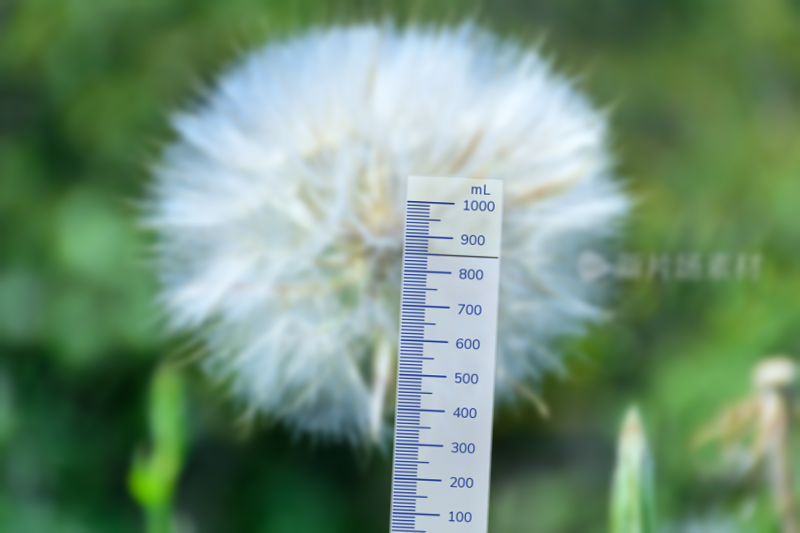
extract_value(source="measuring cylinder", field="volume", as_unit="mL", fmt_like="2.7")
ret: 850
